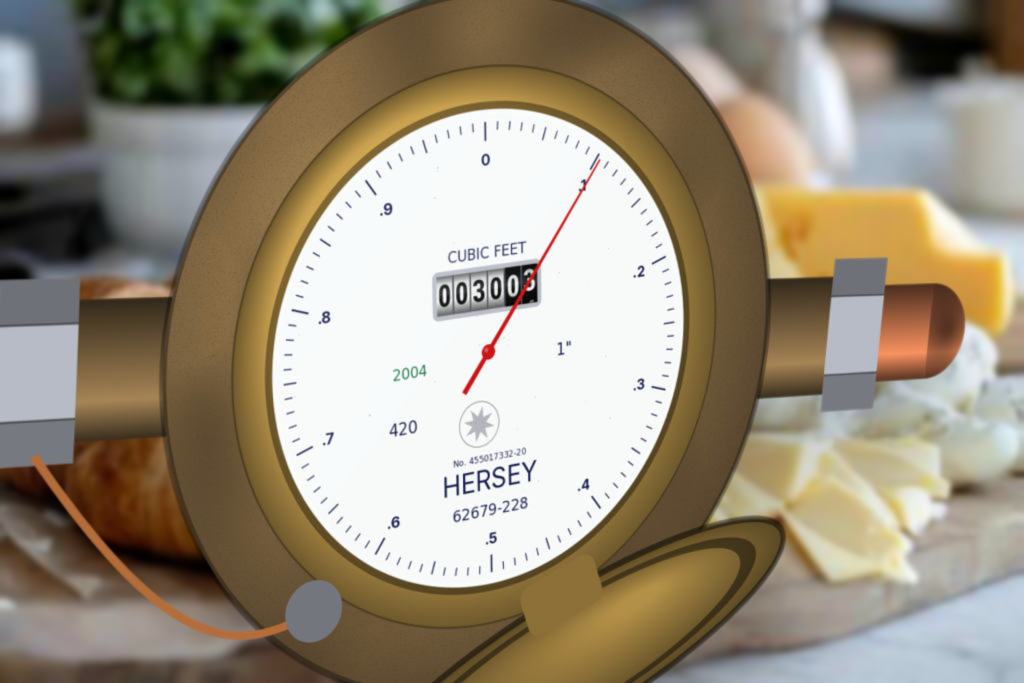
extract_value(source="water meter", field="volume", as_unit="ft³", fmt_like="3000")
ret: 3003.10
